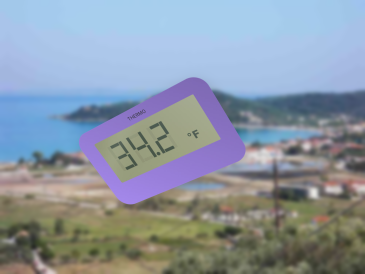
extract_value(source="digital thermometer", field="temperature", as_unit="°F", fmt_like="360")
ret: 34.2
